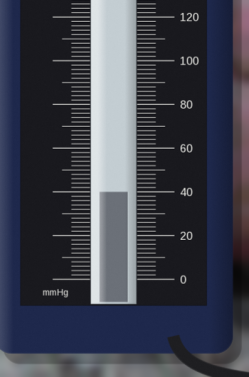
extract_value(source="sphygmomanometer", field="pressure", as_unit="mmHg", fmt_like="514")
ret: 40
